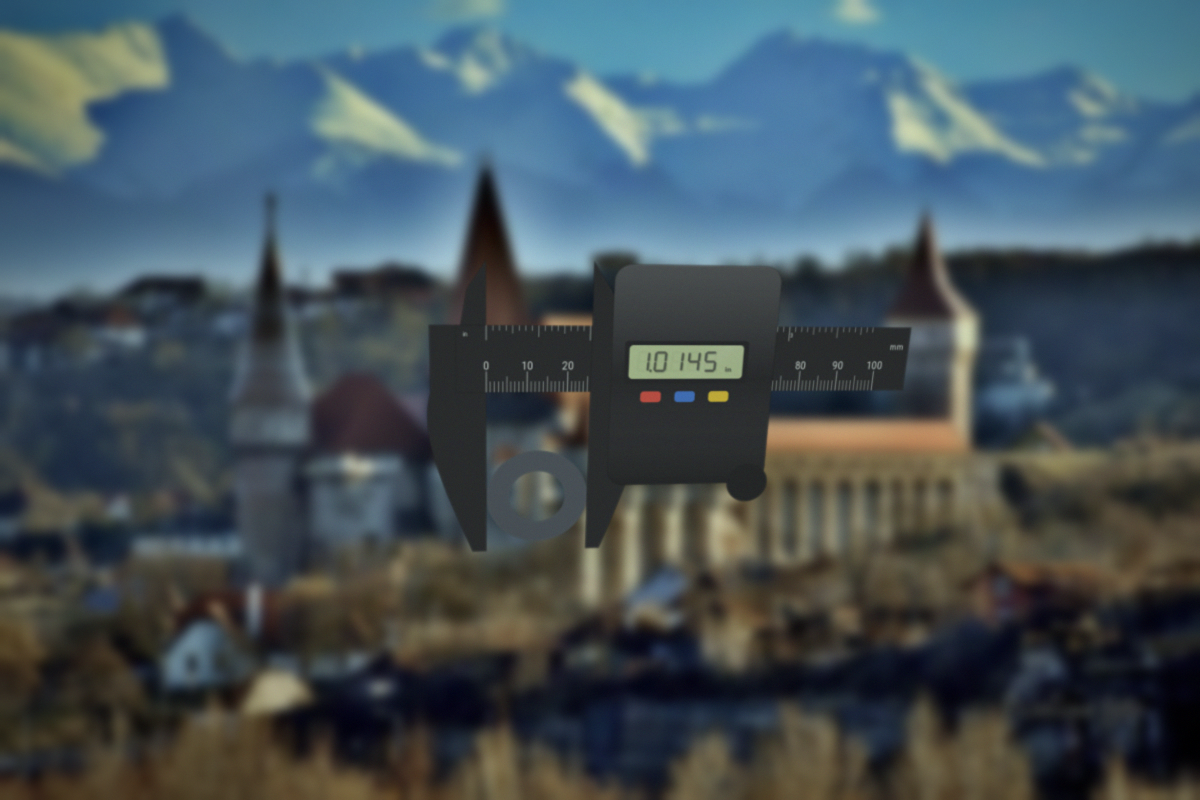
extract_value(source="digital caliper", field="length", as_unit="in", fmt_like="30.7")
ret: 1.0145
